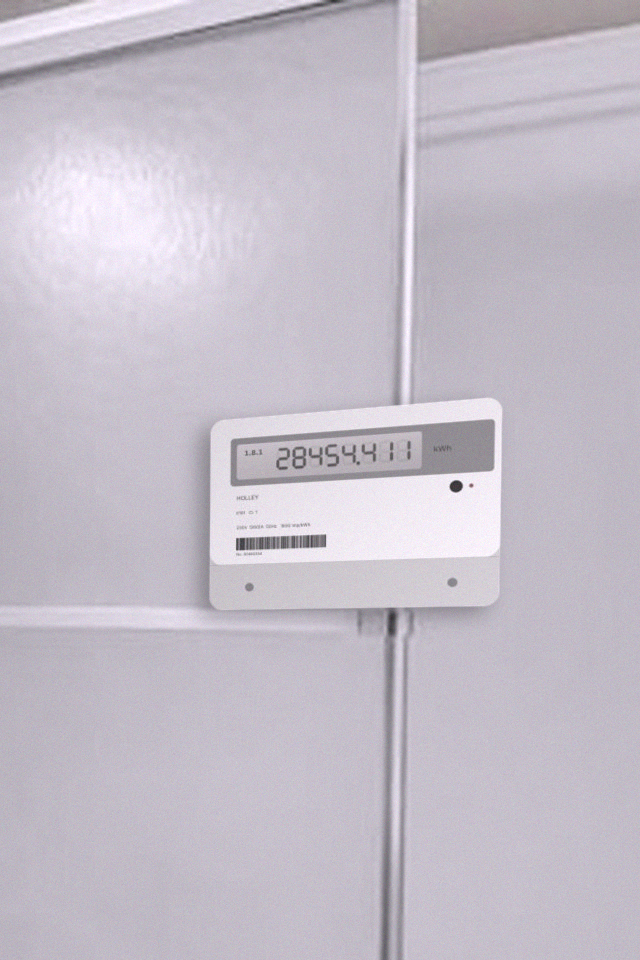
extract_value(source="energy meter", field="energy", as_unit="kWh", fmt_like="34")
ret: 28454.411
